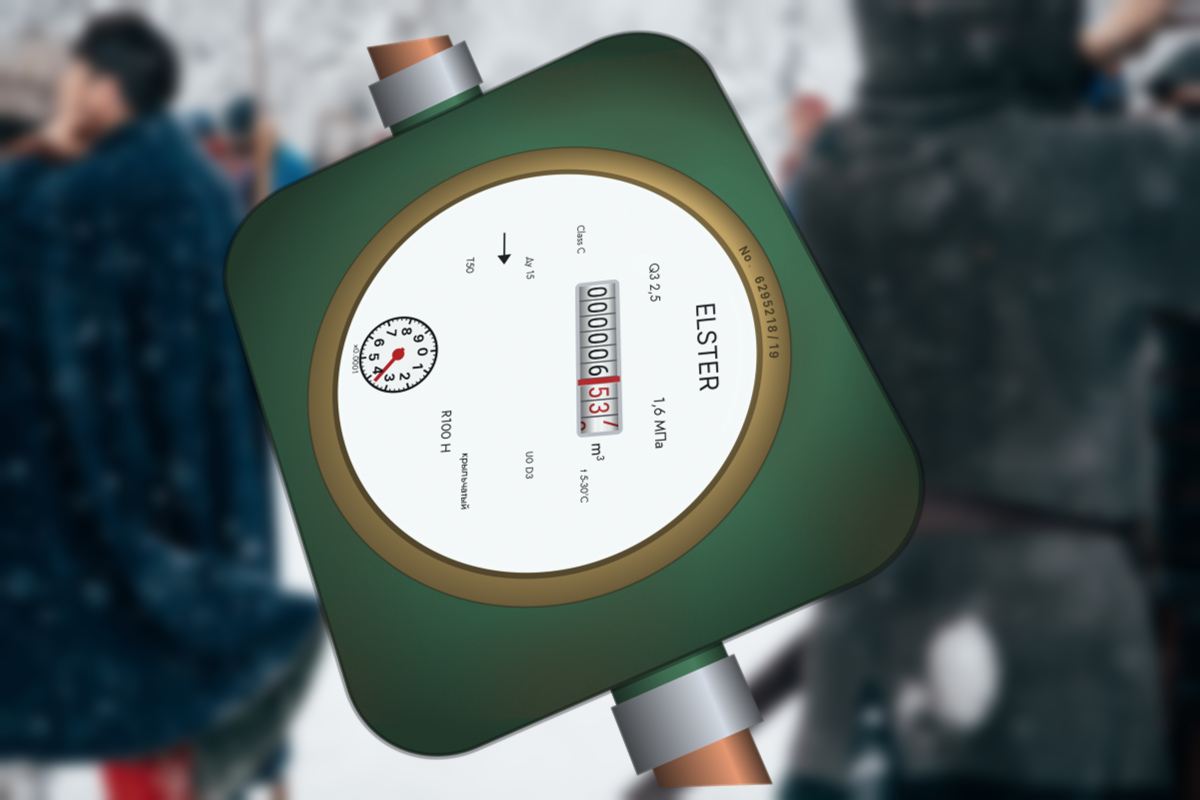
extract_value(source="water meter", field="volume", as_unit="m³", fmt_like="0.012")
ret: 6.5373
